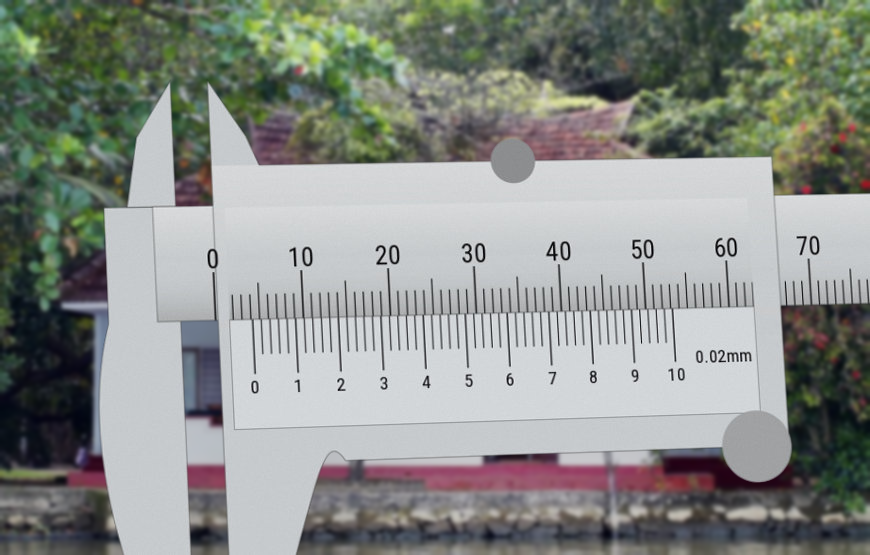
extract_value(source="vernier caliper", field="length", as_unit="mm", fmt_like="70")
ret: 4.2
